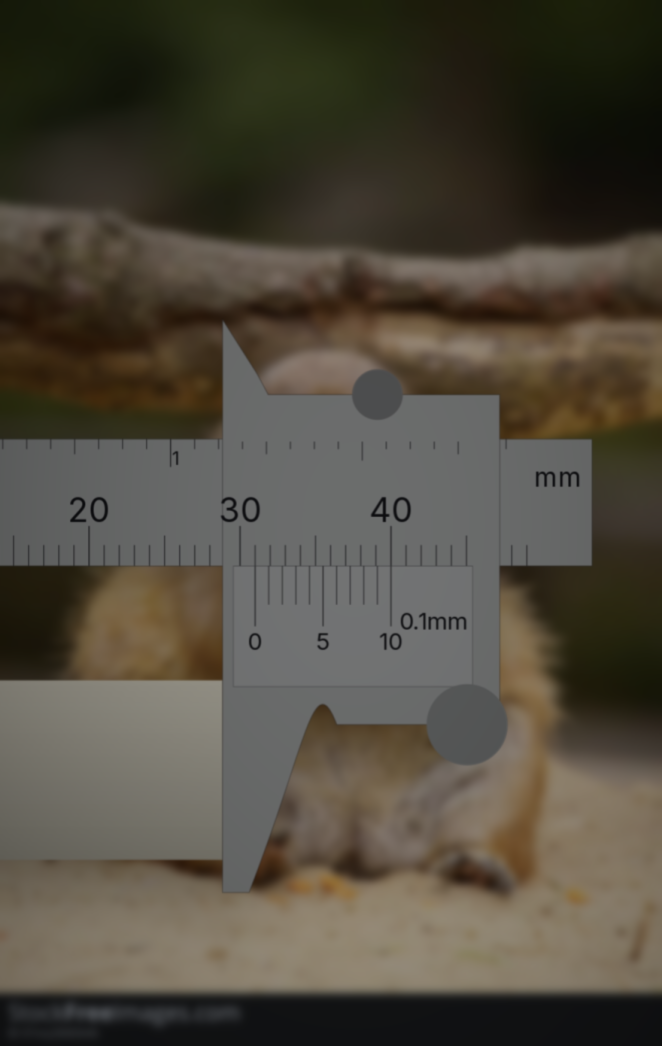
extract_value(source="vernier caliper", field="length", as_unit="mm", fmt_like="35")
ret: 31.0
